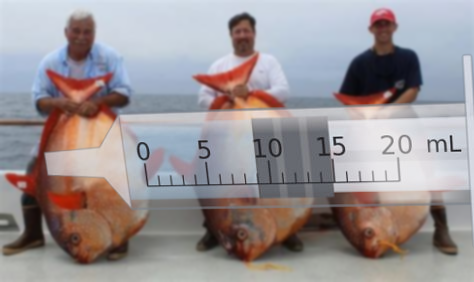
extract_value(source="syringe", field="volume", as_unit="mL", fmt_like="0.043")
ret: 9
